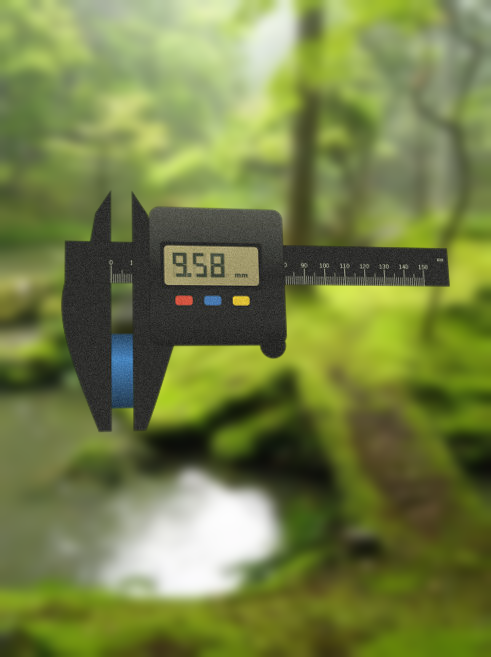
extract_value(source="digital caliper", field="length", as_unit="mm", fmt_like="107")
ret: 9.58
